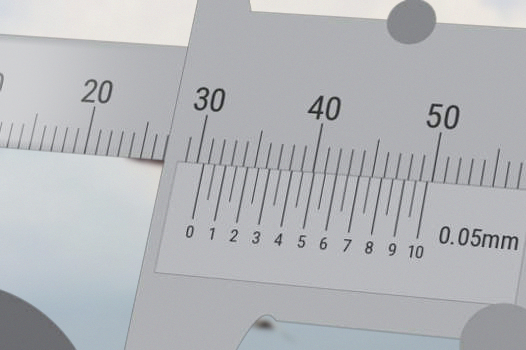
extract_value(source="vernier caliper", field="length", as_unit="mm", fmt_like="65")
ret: 30.6
